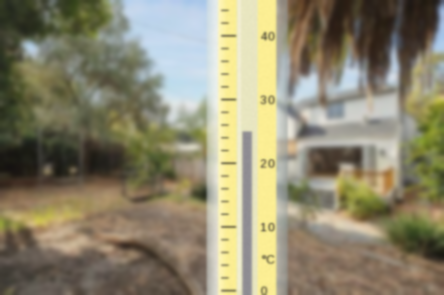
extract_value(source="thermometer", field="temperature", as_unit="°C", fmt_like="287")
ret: 25
